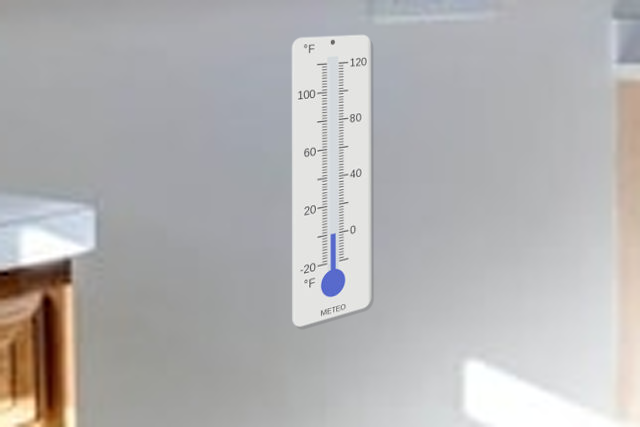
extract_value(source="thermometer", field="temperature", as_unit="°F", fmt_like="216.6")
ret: 0
